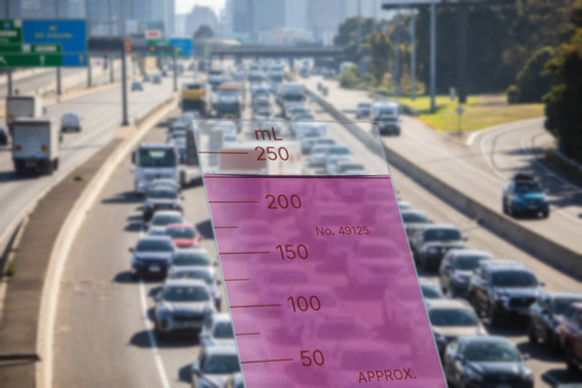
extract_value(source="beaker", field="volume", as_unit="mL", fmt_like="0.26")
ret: 225
